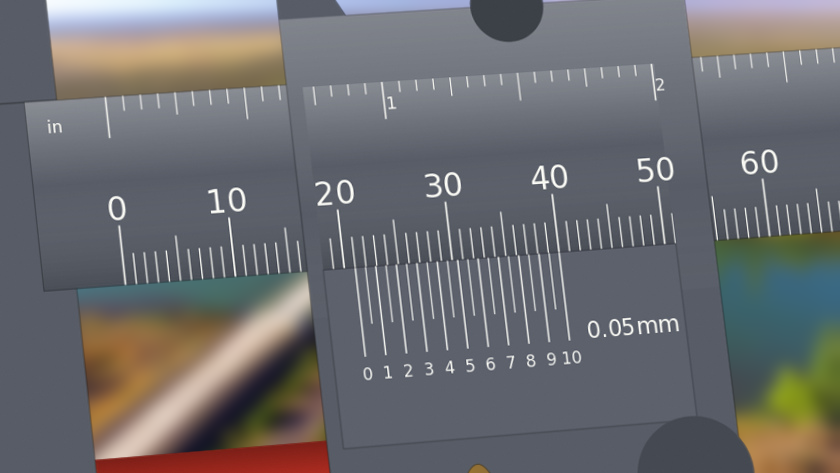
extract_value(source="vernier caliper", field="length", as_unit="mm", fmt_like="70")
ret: 21.0
